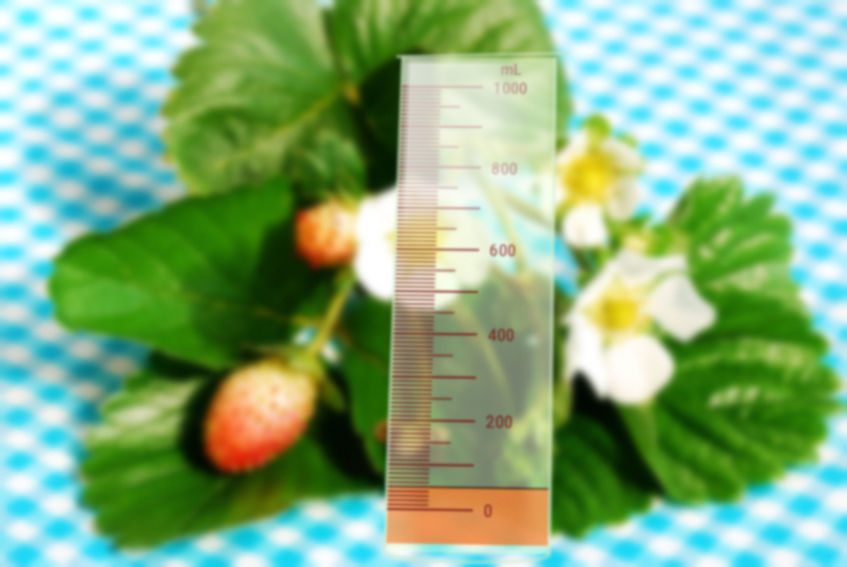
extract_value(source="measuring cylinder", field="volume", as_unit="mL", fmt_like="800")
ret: 50
